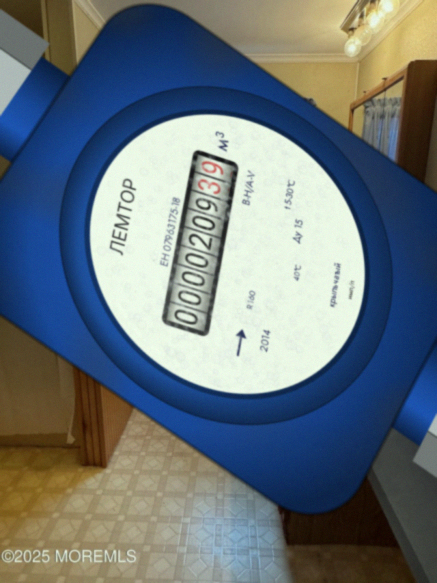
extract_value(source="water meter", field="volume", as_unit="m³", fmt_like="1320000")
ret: 209.39
